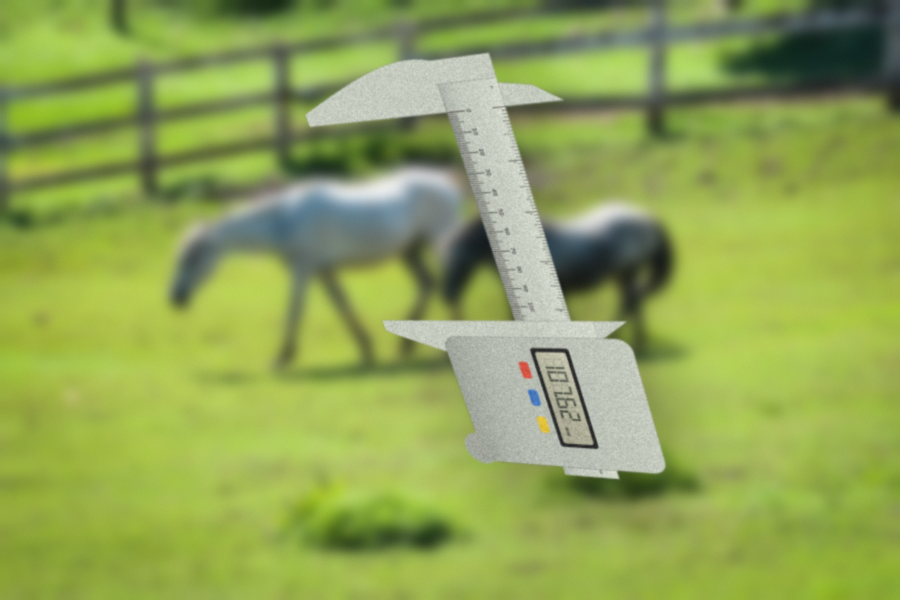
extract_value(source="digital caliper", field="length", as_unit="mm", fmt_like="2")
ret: 107.62
